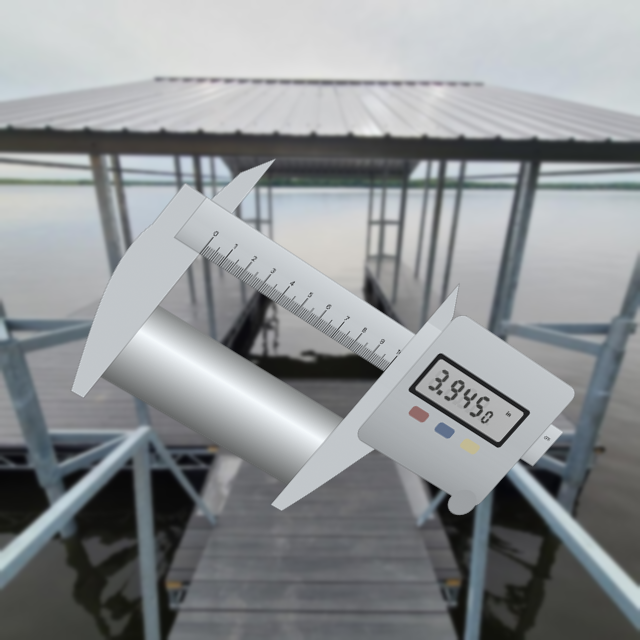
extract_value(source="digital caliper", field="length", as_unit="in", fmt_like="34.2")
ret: 3.9450
